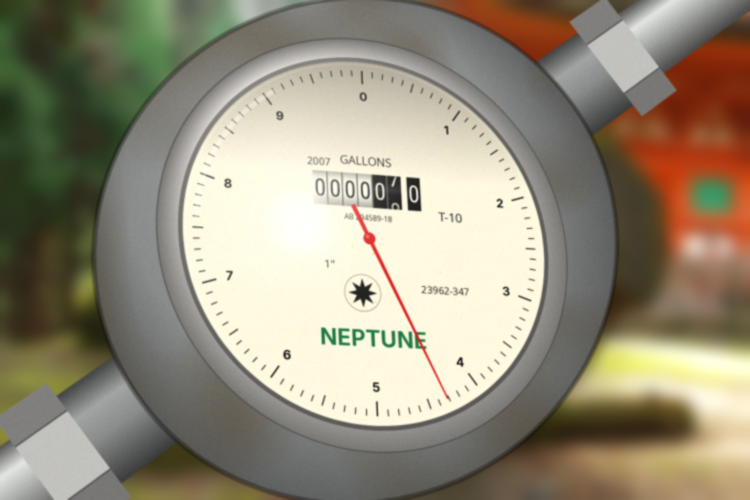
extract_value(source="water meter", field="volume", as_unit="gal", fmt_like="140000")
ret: 74.3
